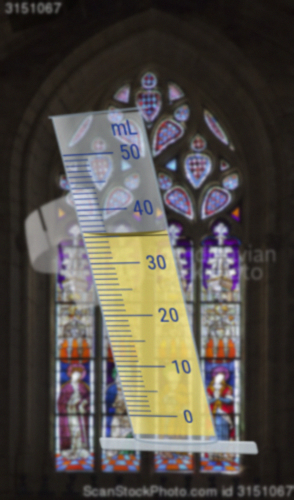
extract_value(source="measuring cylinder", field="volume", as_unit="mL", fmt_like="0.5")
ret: 35
